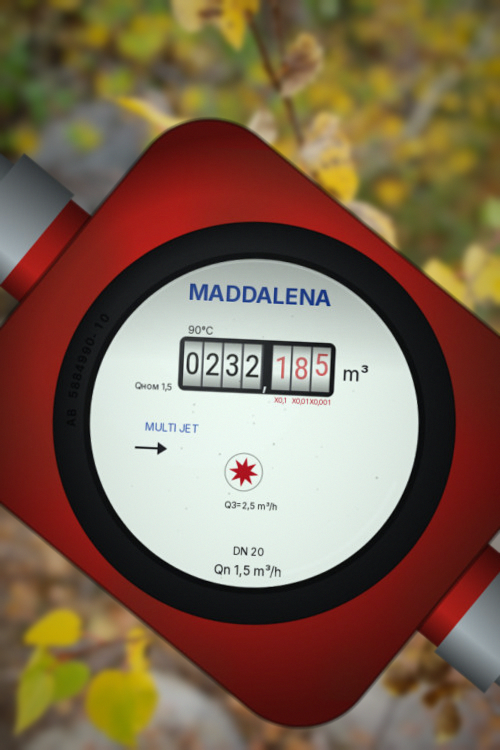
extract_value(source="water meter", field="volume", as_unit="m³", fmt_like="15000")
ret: 232.185
